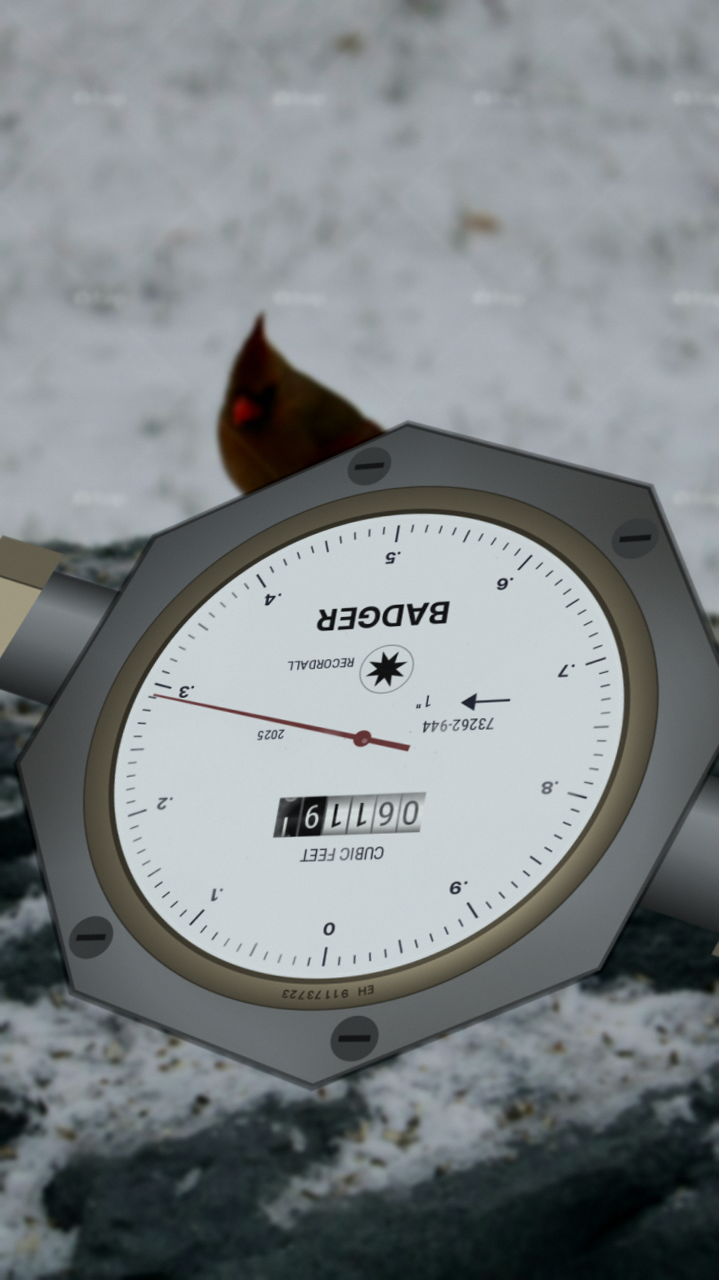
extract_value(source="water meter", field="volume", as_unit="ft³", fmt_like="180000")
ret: 61191.29
